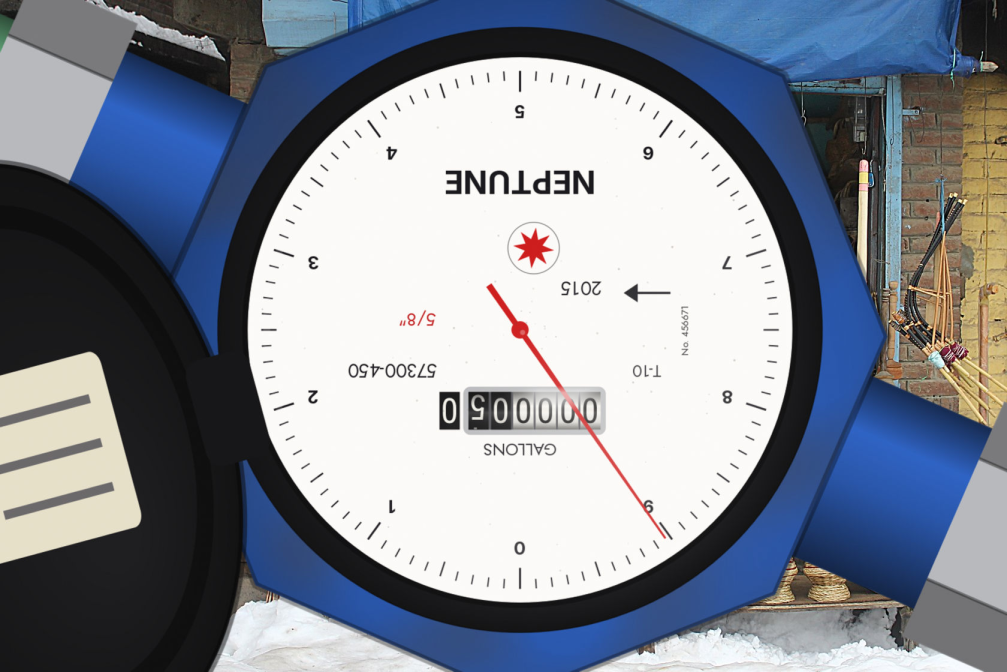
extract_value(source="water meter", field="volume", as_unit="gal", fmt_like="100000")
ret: 49.0
